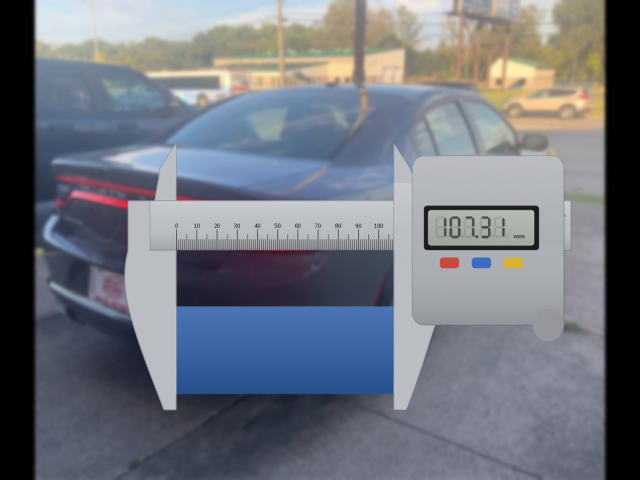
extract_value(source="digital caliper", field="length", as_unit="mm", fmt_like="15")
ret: 107.31
